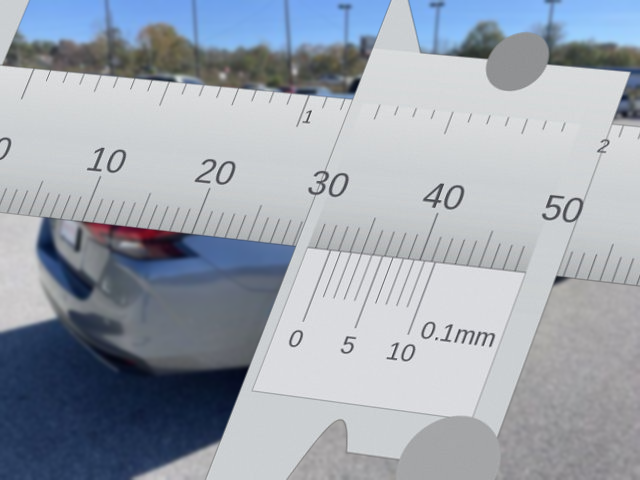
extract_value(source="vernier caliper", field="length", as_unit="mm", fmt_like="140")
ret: 32.3
